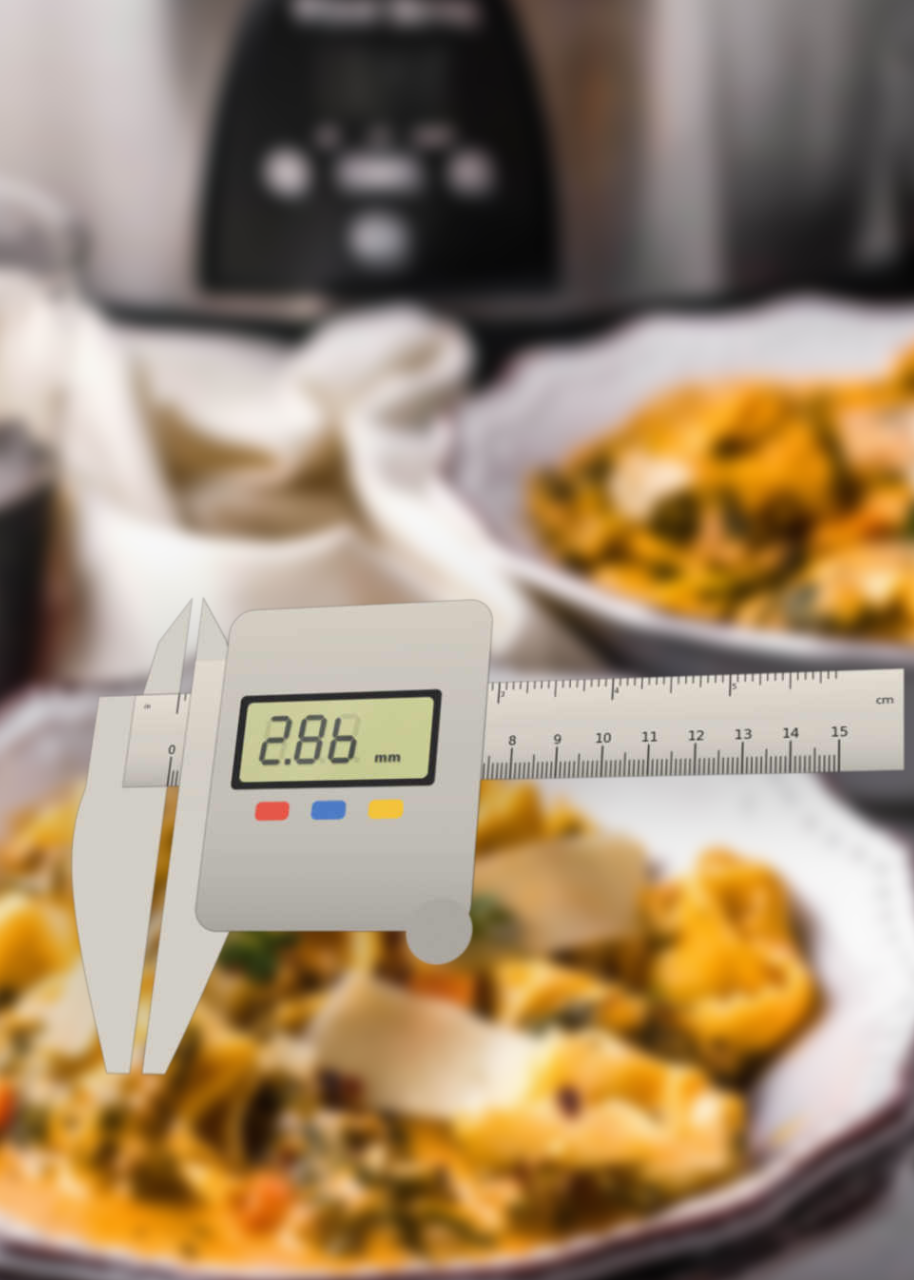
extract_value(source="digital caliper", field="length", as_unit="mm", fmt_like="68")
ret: 2.86
